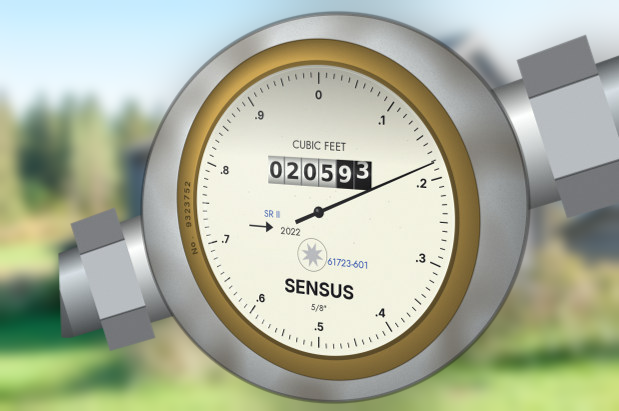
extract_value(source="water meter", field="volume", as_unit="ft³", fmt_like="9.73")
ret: 20593.18
